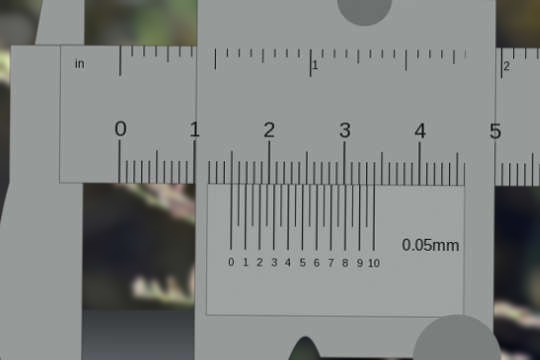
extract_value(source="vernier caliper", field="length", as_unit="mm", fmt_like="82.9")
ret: 15.0
